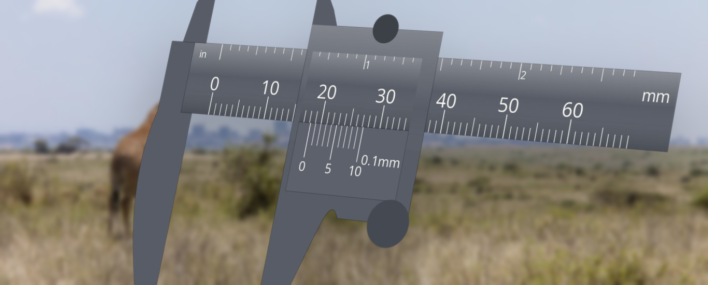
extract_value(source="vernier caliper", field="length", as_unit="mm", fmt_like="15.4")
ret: 18.2
